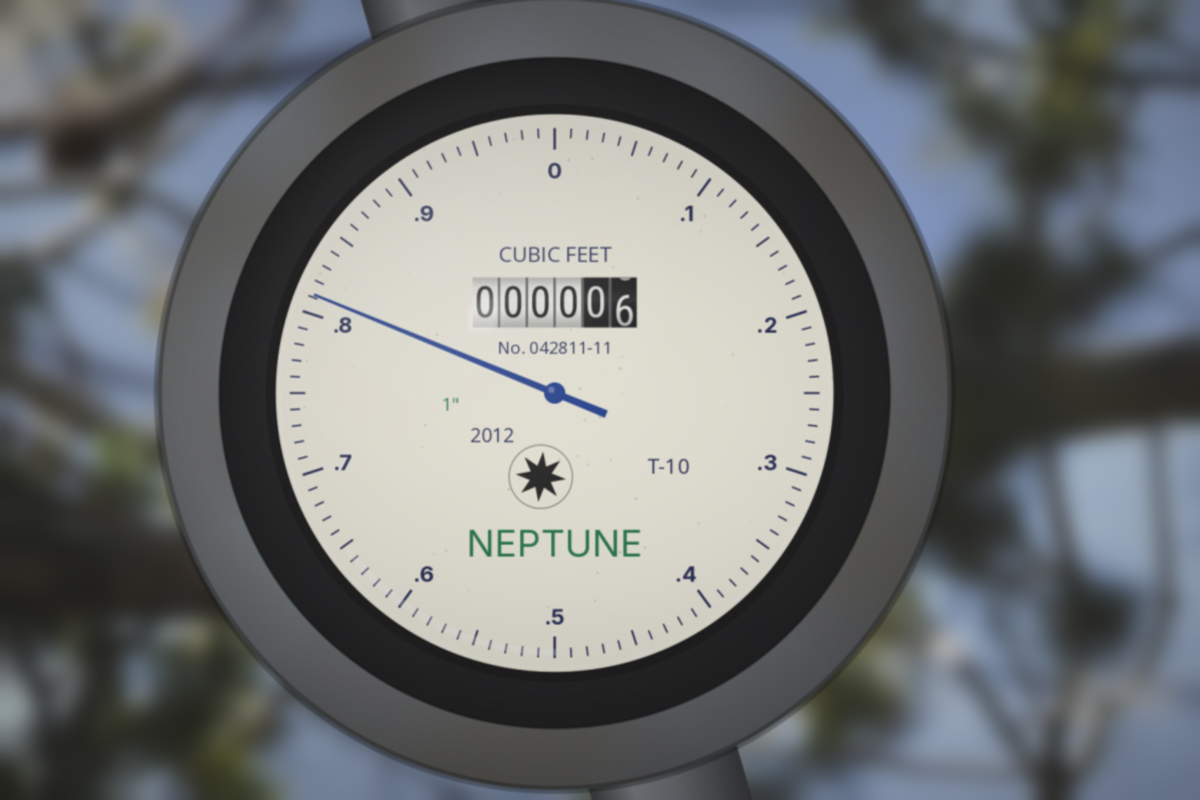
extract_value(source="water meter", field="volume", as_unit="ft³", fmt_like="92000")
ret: 5.81
